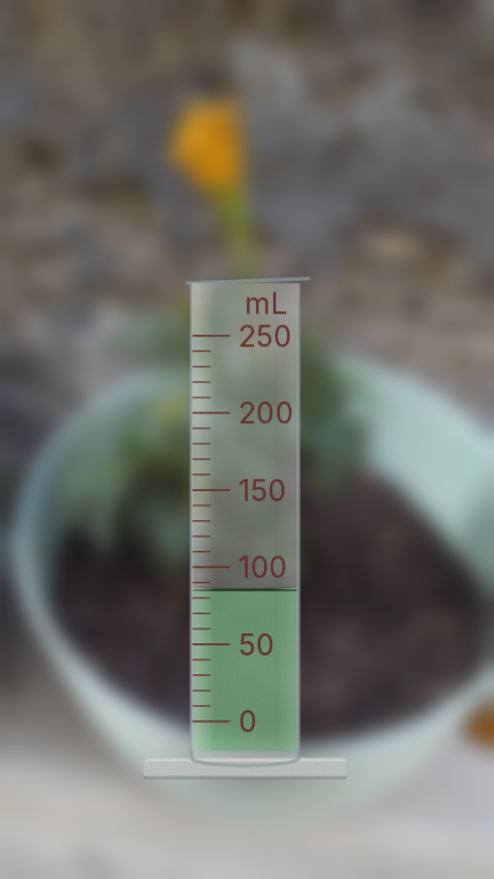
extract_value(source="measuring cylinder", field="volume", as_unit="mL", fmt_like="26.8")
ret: 85
